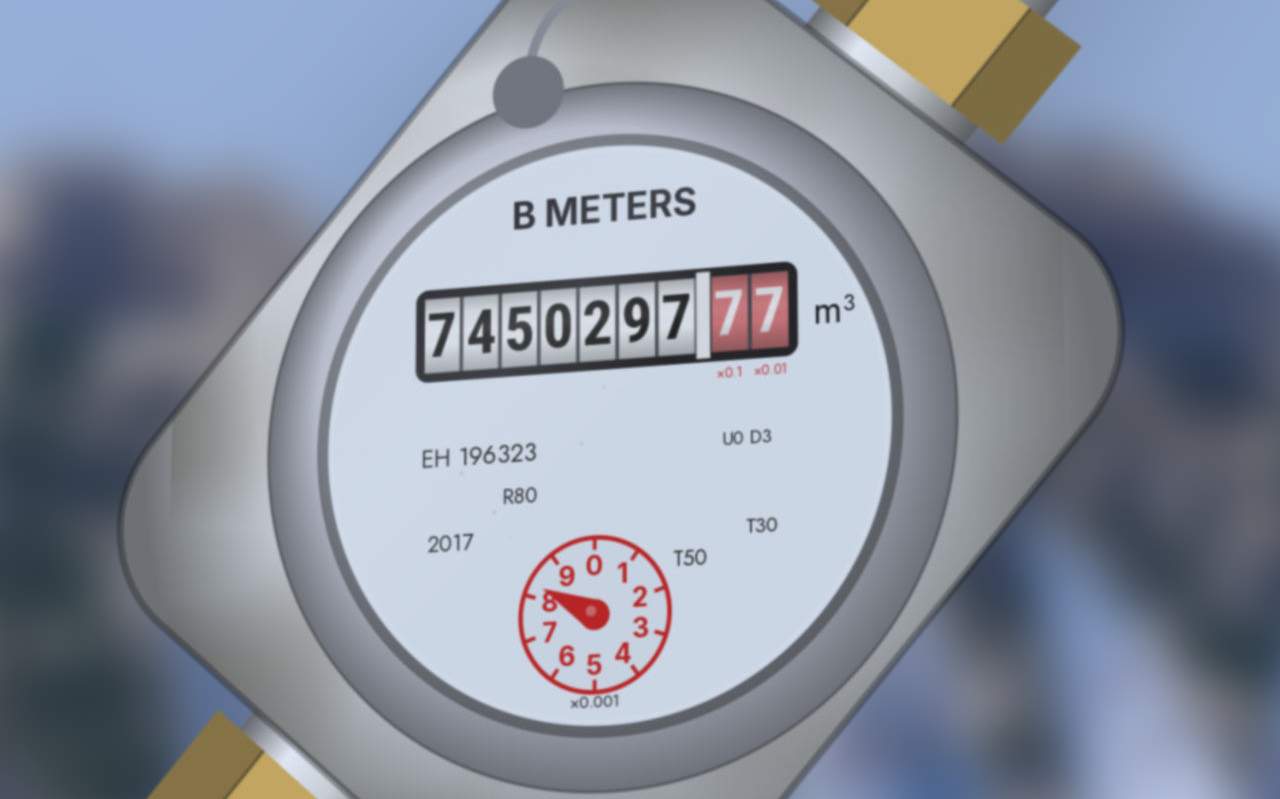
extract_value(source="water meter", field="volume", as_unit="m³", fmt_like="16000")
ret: 7450297.778
